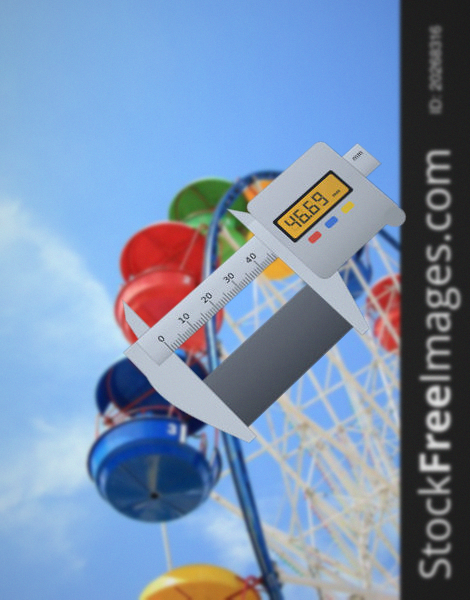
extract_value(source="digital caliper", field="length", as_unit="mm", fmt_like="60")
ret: 46.69
